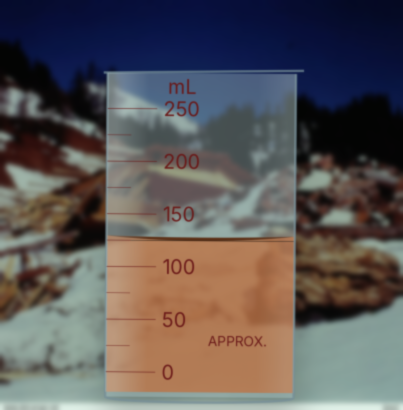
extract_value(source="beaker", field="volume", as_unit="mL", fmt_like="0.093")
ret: 125
